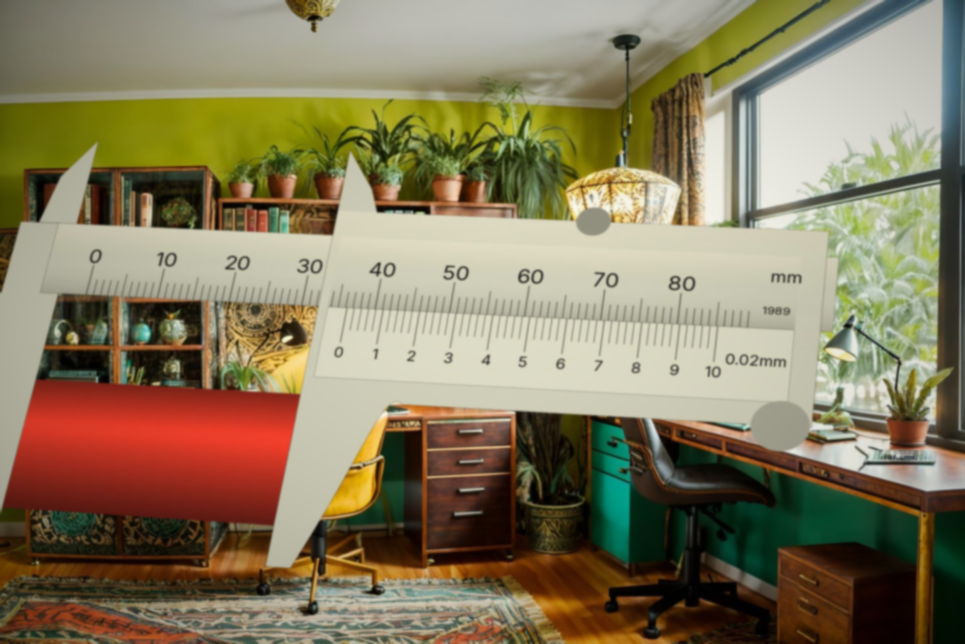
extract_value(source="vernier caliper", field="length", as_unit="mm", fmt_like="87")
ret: 36.2
